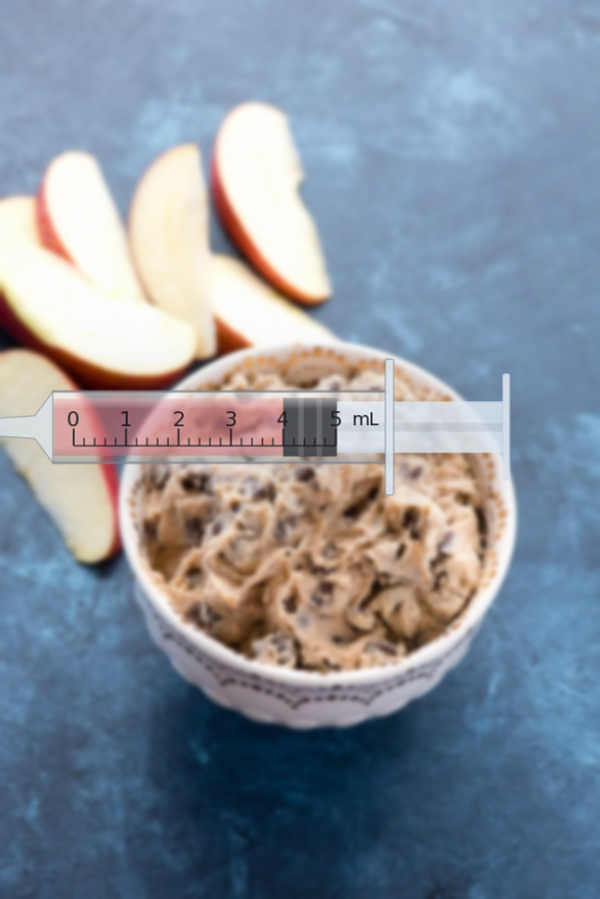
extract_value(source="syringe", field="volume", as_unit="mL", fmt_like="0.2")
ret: 4
